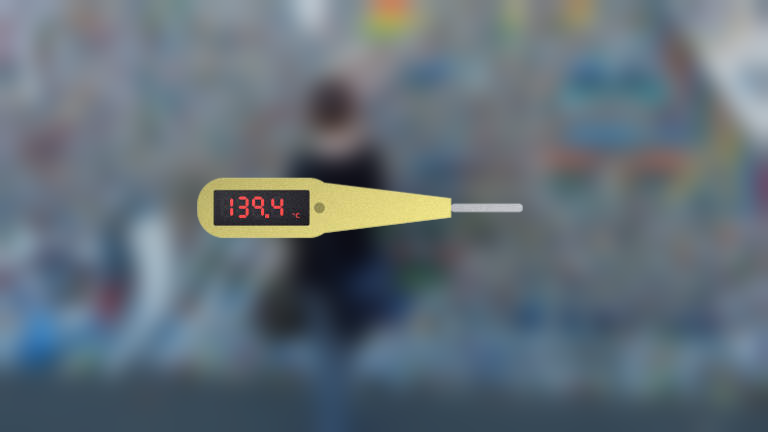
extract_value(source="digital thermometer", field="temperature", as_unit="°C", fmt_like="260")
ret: 139.4
